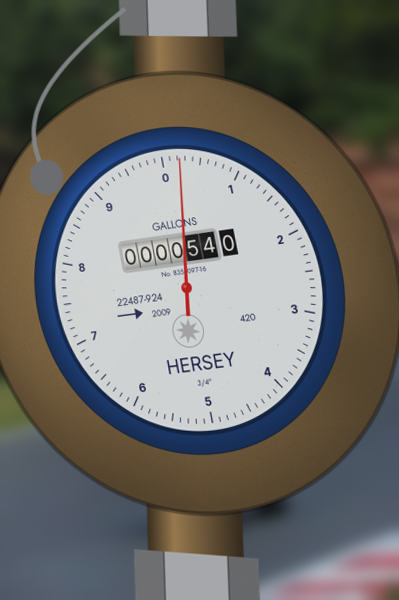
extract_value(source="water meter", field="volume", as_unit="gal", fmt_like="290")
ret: 540.2
